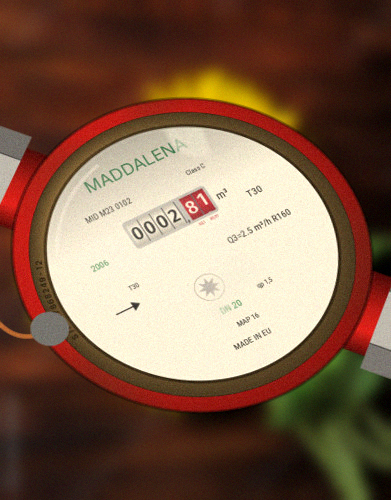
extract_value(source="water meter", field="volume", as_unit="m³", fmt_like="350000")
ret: 2.81
